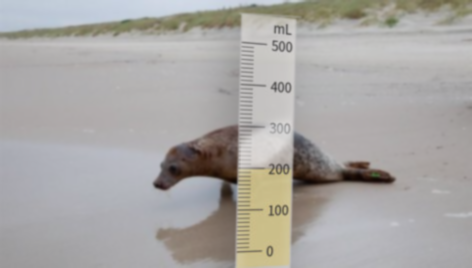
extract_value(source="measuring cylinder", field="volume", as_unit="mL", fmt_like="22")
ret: 200
